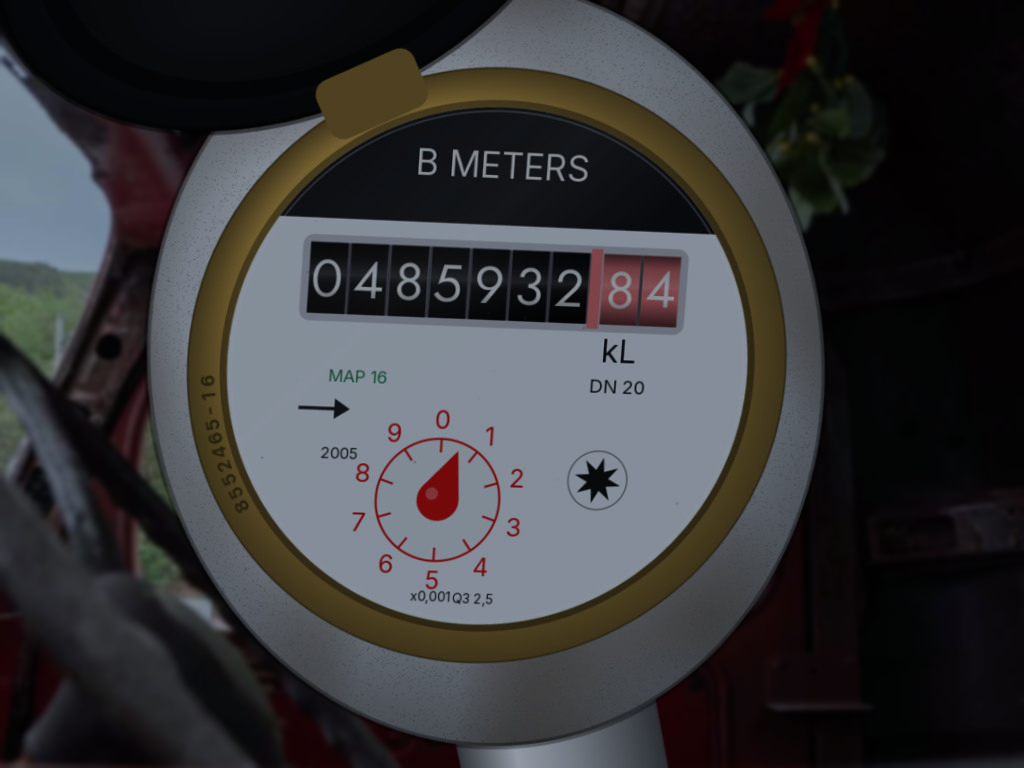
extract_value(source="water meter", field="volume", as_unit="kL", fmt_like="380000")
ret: 485932.840
